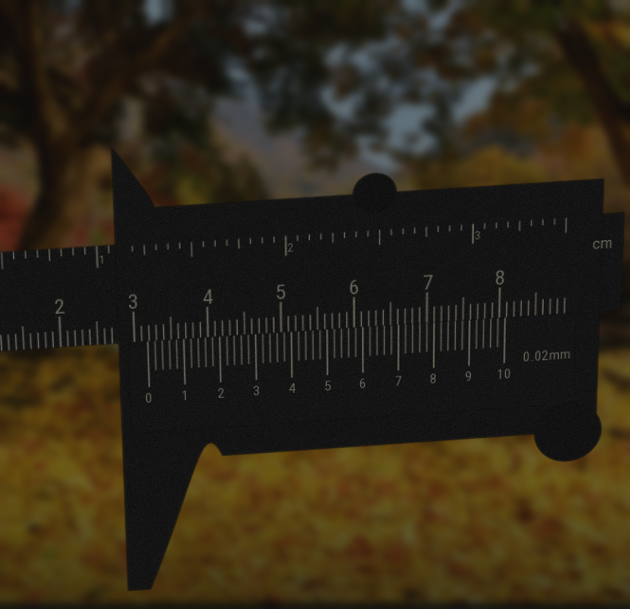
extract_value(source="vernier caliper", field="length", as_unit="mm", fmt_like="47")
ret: 31.8
